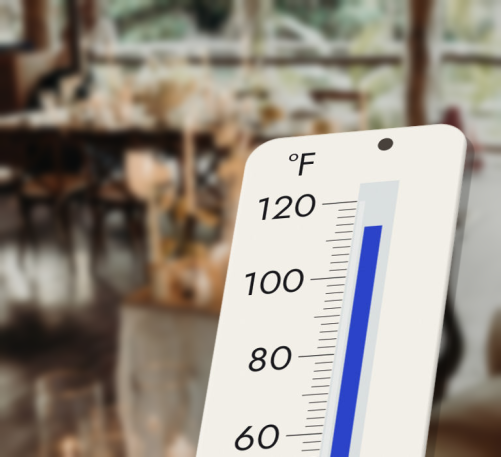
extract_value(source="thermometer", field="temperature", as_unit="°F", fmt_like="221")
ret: 113
